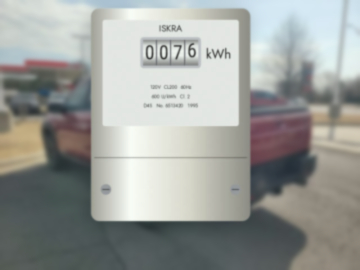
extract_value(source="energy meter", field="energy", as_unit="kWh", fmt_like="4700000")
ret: 76
